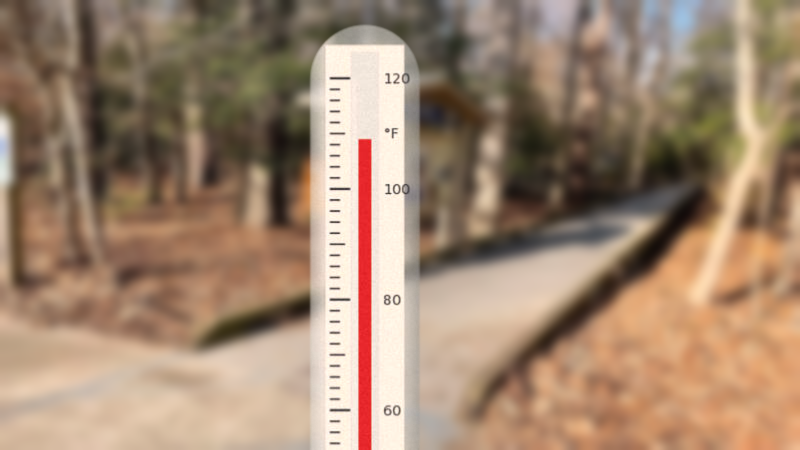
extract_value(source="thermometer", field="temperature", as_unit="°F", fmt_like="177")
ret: 109
